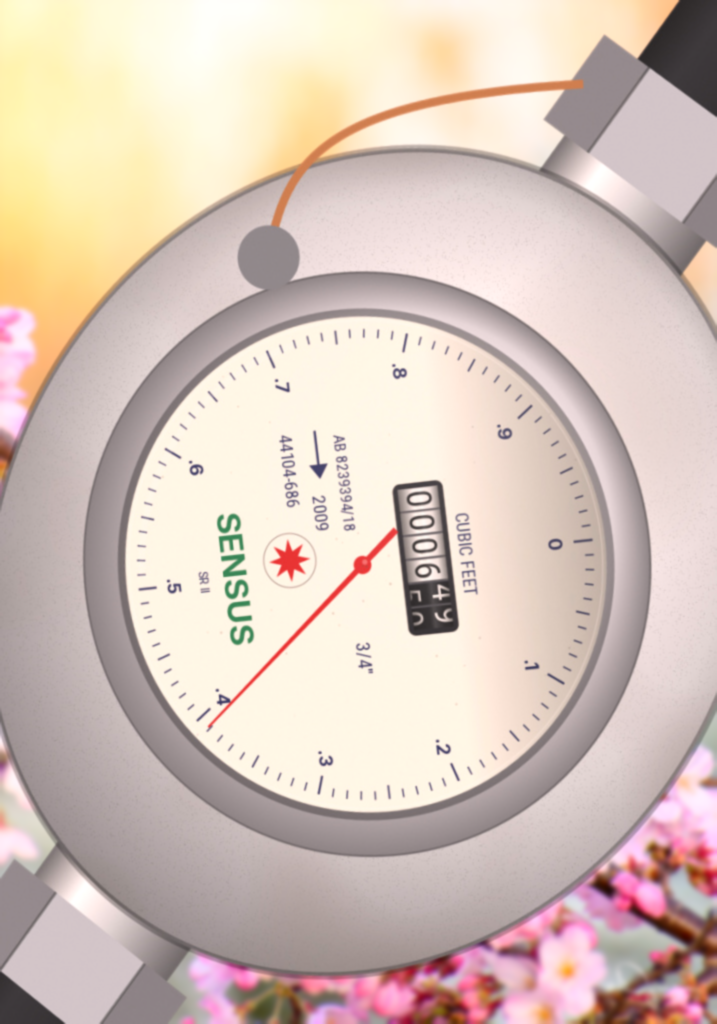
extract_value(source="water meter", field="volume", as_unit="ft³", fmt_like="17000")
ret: 649.39
